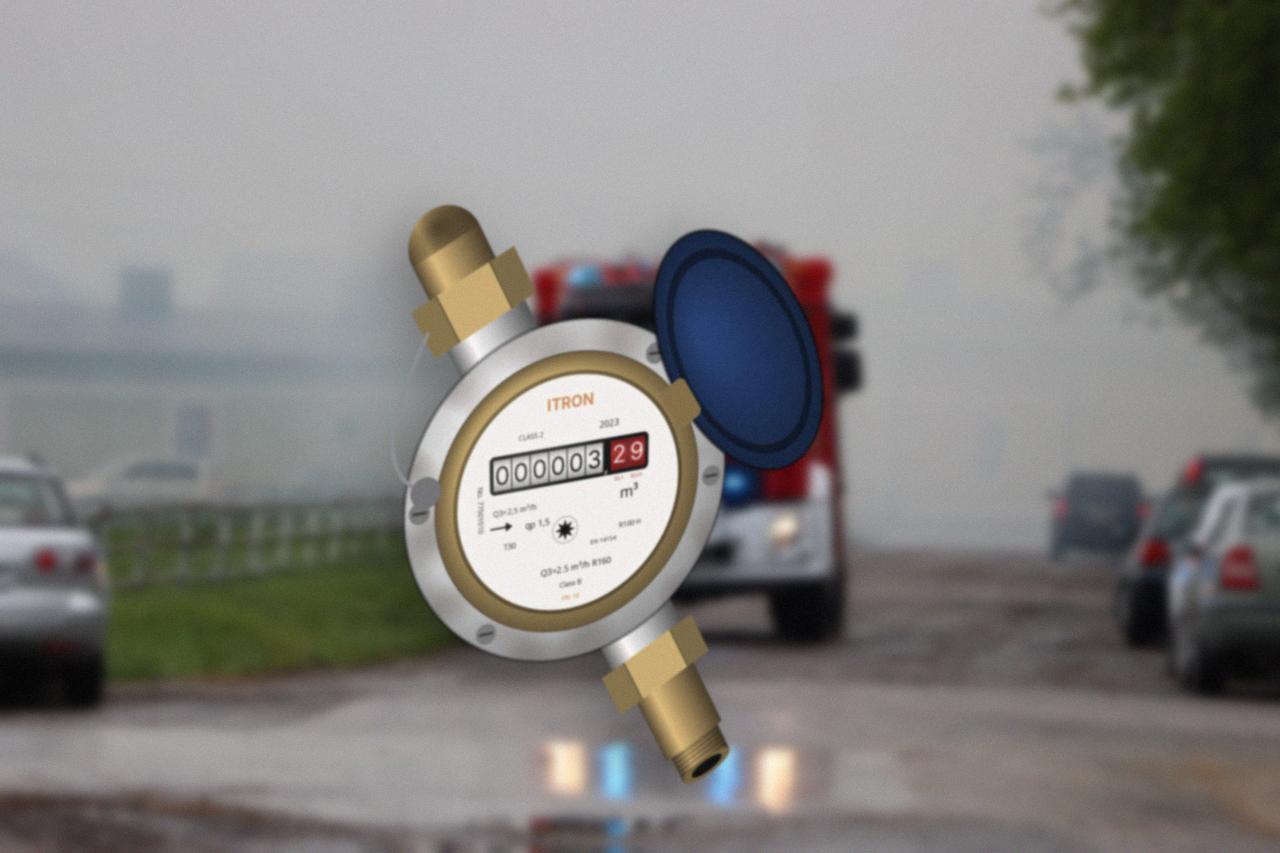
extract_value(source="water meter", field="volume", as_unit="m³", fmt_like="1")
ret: 3.29
